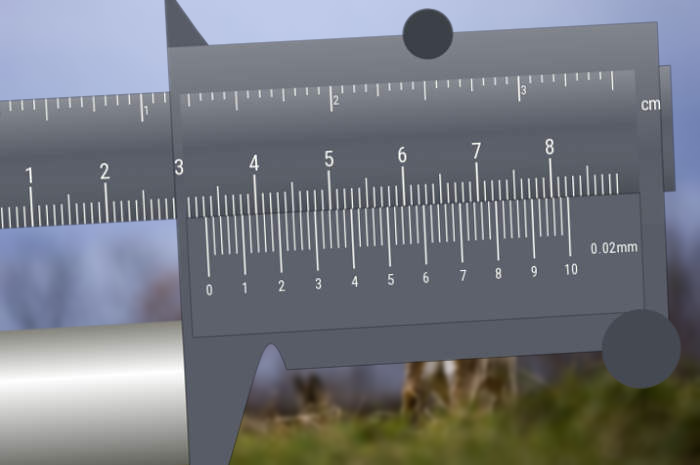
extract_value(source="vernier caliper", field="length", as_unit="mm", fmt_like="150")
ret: 33.2
